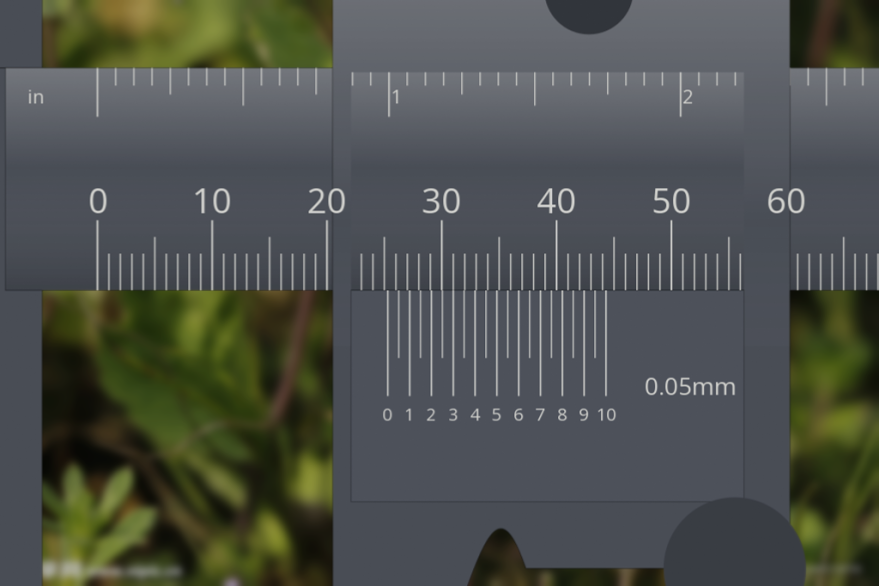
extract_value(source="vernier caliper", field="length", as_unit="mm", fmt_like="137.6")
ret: 25.3
